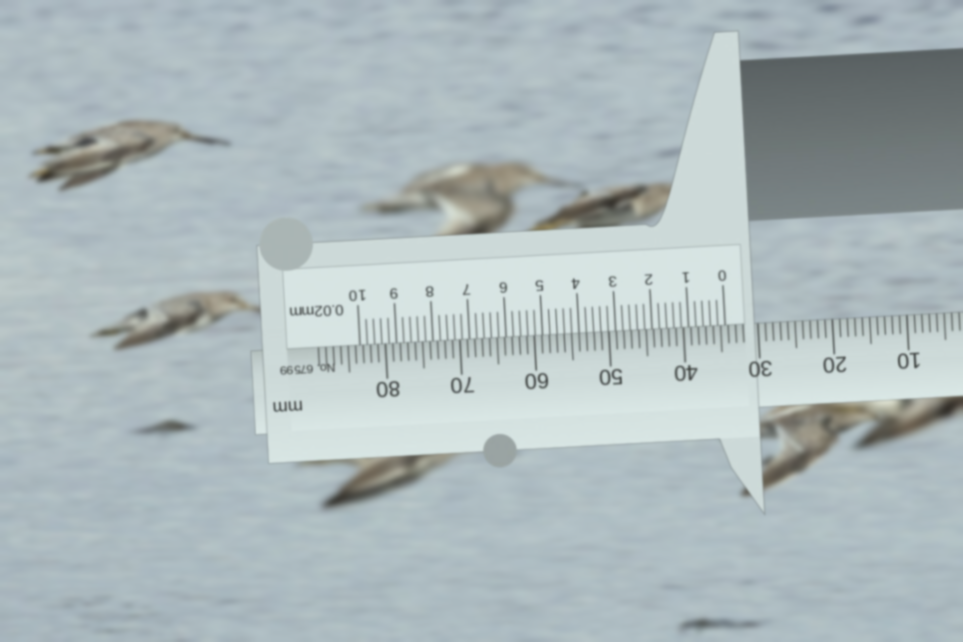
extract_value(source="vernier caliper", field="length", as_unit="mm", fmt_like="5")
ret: 34.4
